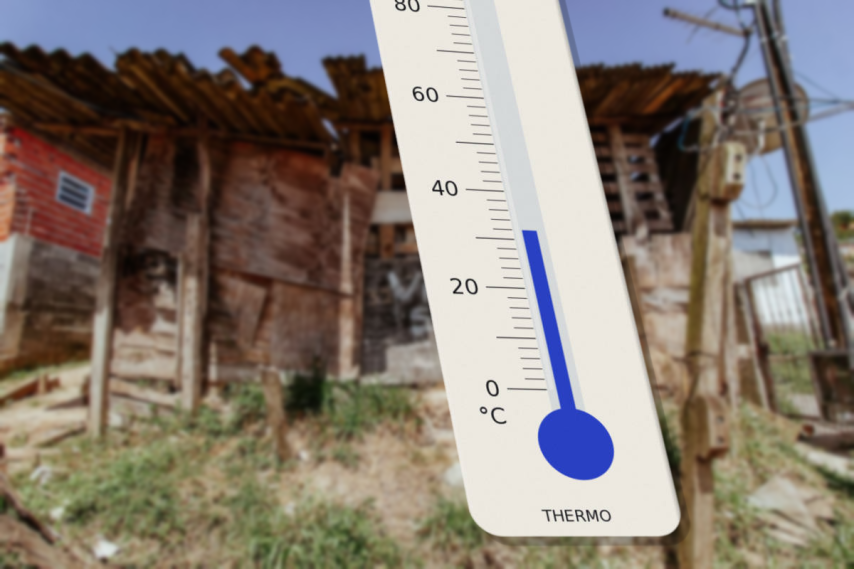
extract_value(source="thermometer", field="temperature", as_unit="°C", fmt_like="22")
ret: 32
